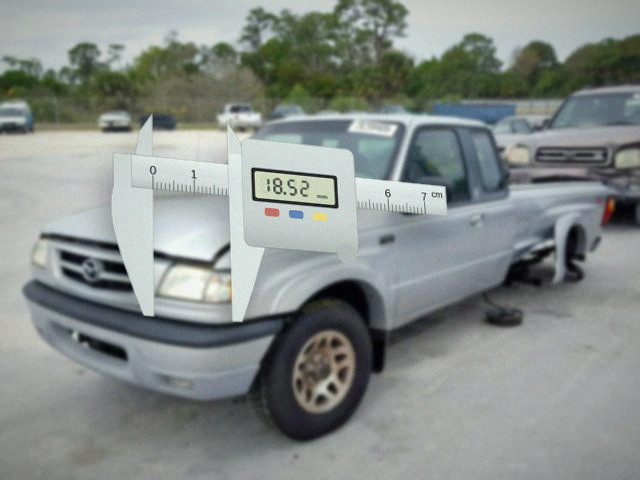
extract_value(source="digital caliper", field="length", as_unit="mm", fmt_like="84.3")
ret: 18.52
